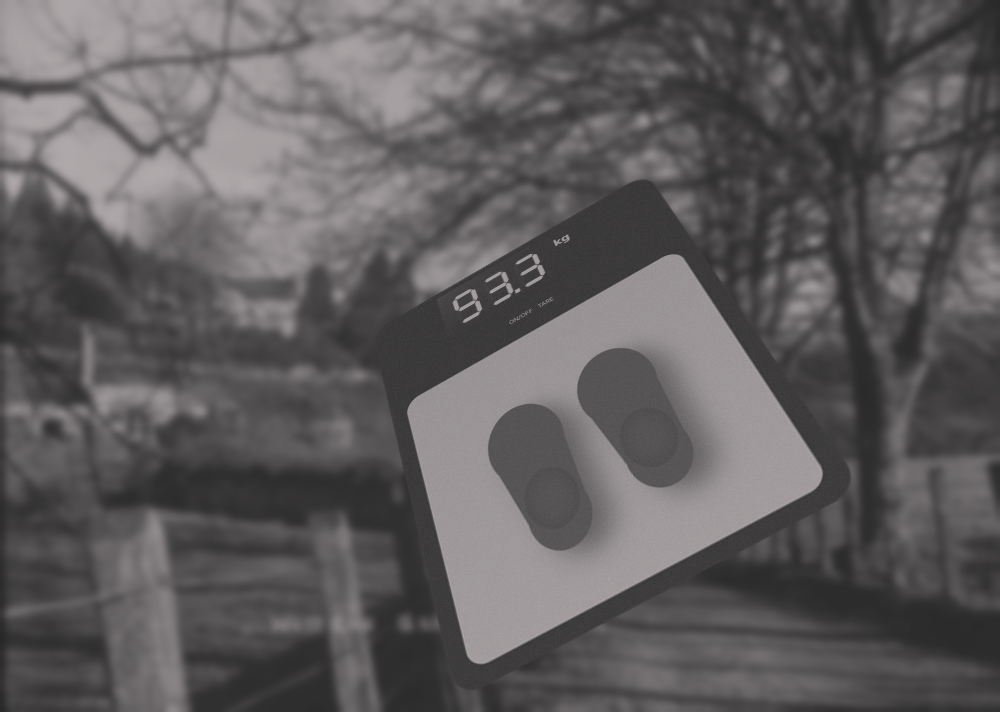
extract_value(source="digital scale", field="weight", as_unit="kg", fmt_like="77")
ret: 93.3
